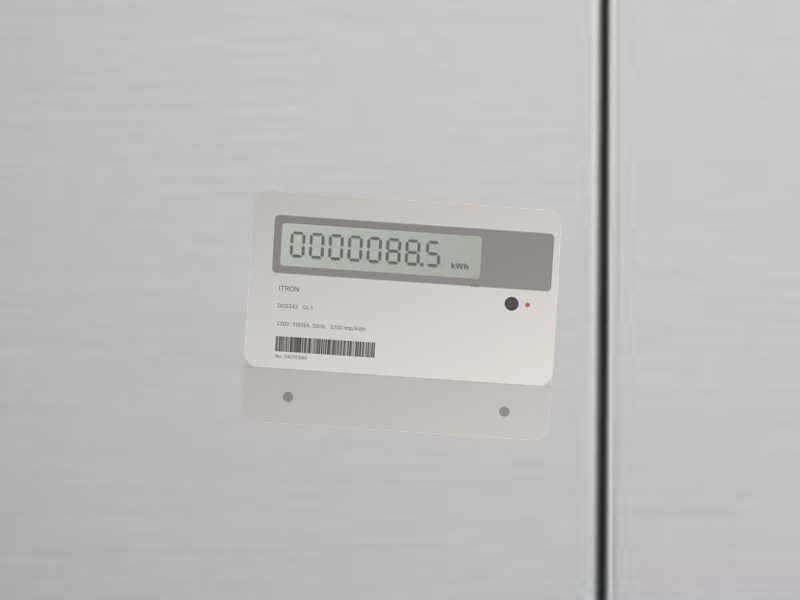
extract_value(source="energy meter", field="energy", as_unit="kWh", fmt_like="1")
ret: 88.5
